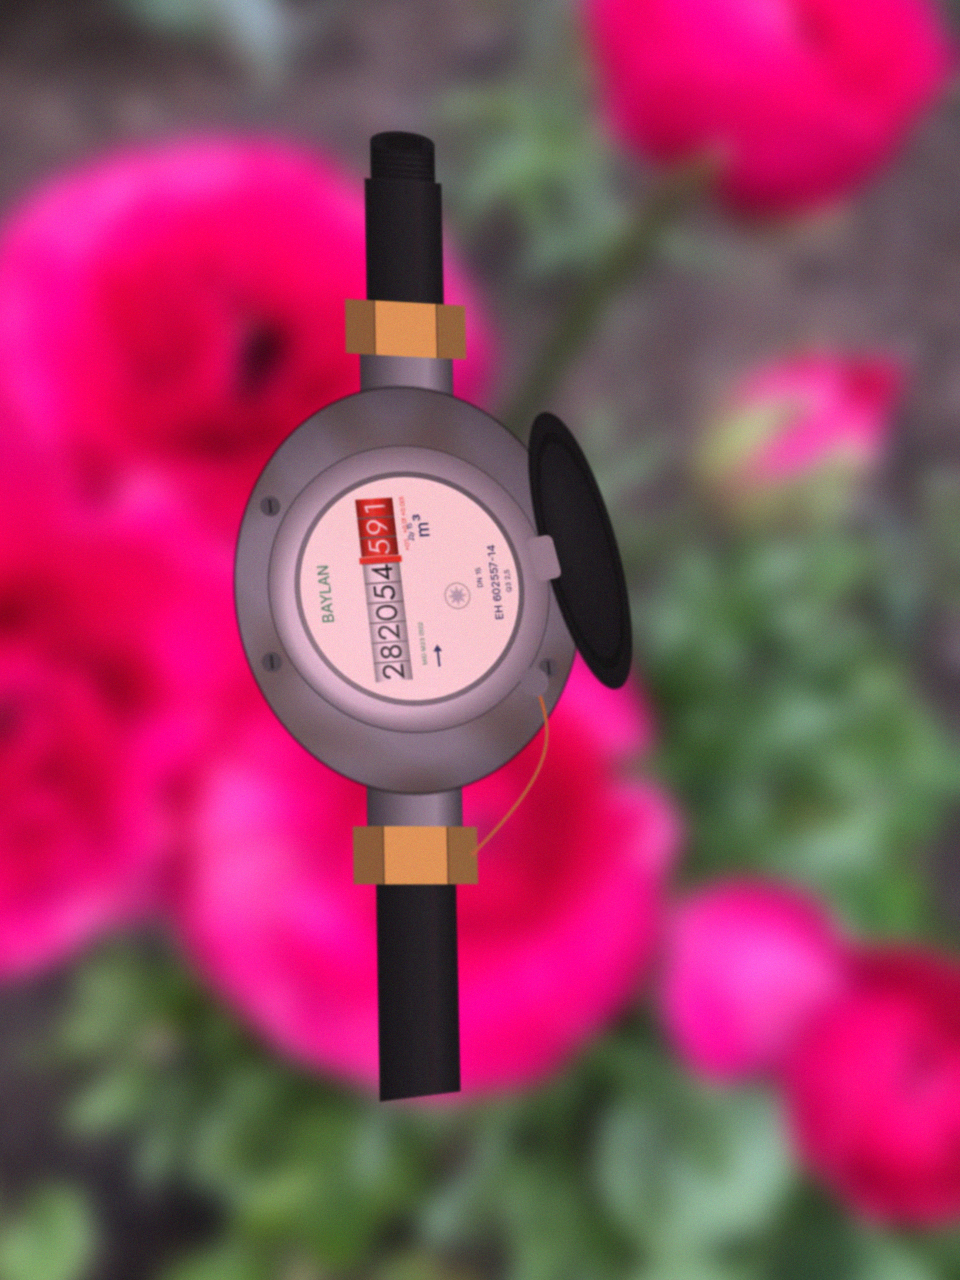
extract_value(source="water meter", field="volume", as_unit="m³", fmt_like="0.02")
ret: 282054.591
